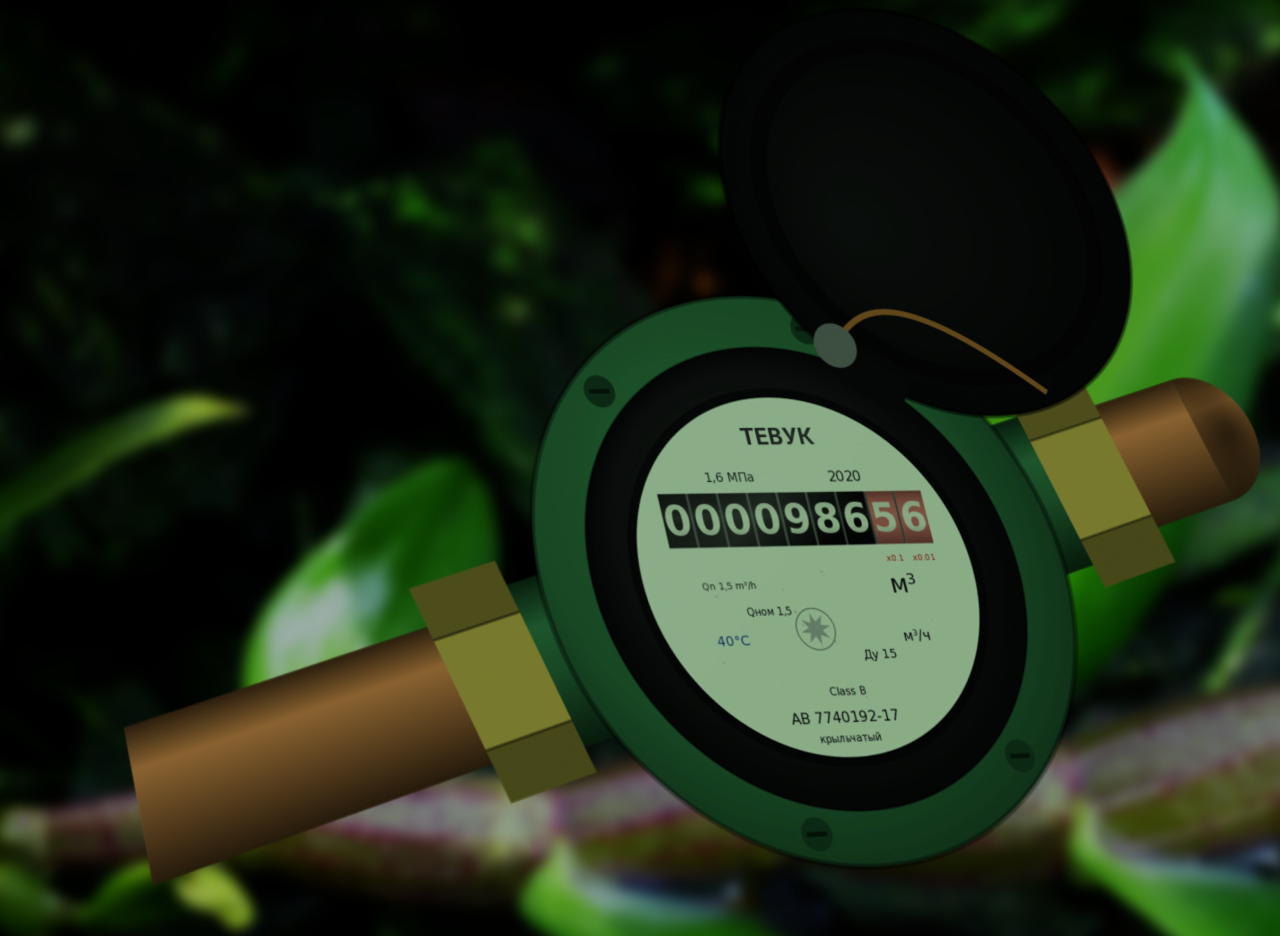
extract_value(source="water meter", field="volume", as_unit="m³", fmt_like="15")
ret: 986.56
